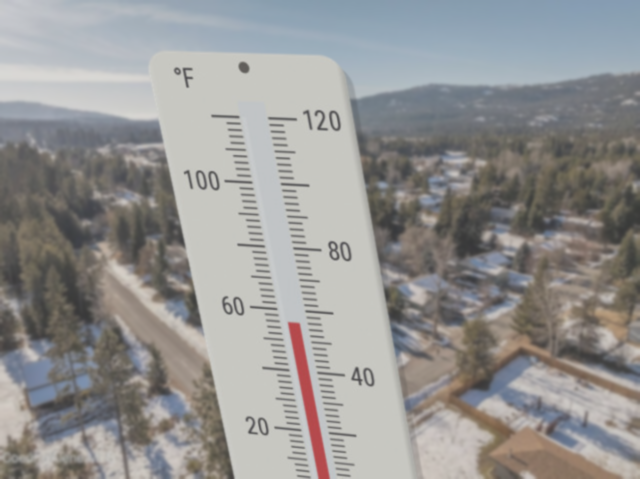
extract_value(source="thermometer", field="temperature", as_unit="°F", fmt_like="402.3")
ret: 56
